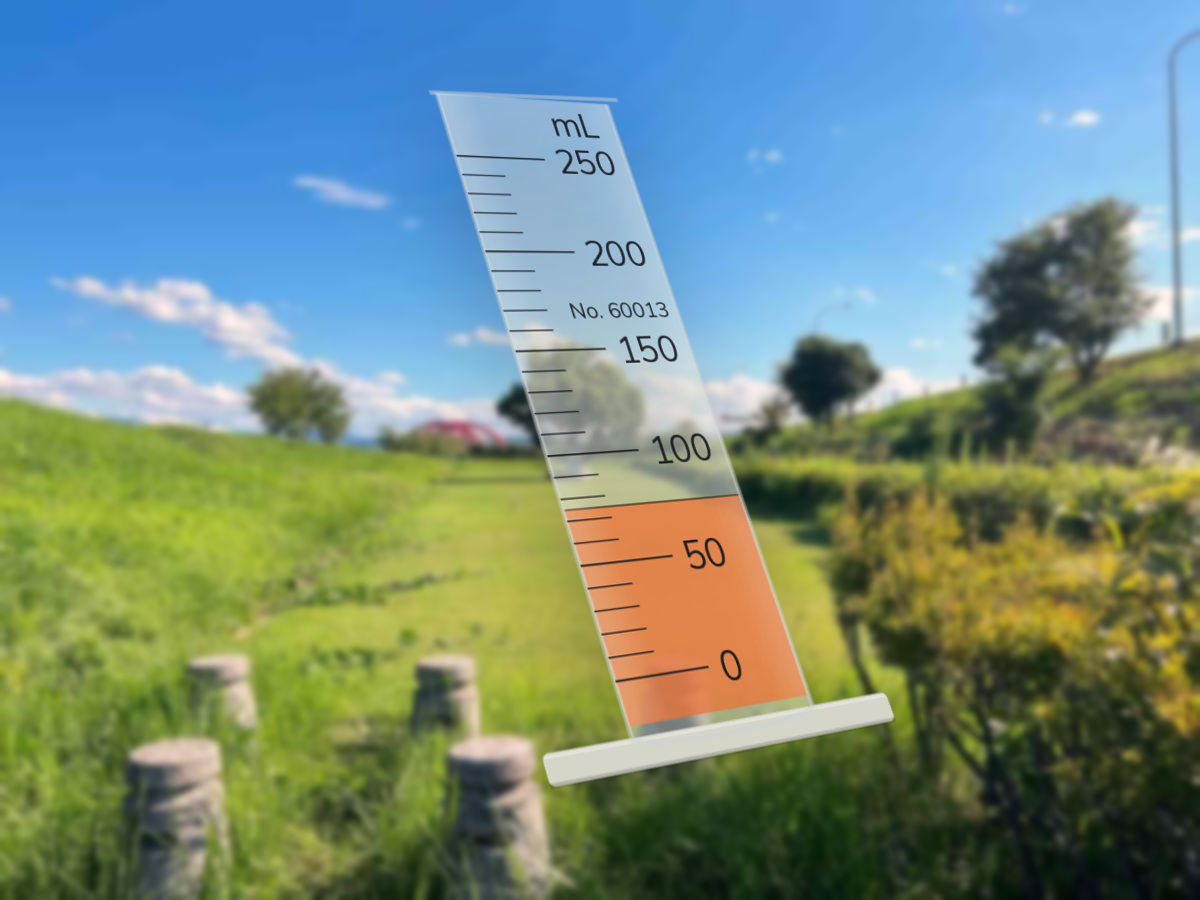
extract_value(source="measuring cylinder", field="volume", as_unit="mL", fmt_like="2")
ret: 75
